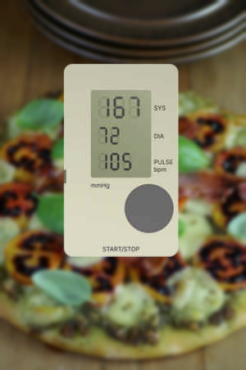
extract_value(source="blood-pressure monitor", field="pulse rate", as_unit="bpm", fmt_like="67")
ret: 105
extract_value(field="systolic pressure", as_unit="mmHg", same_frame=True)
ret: 167
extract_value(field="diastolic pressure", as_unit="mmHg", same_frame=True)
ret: 72
